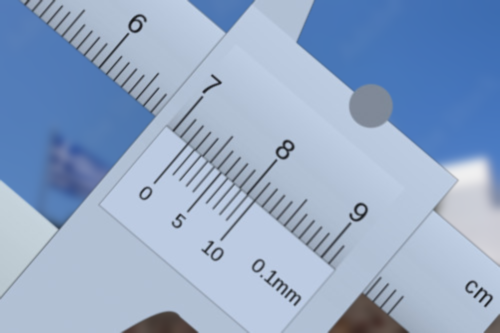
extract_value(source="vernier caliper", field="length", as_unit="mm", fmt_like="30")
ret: 72.0
